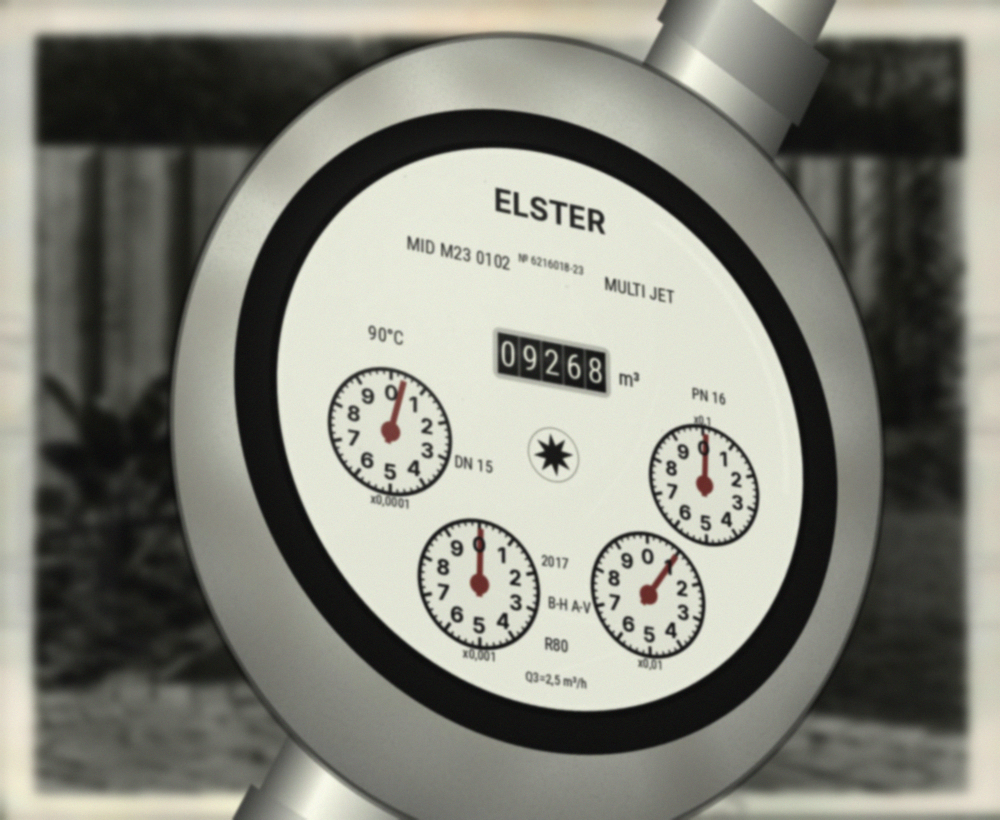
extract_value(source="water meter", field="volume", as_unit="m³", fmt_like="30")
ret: 9268.0100
